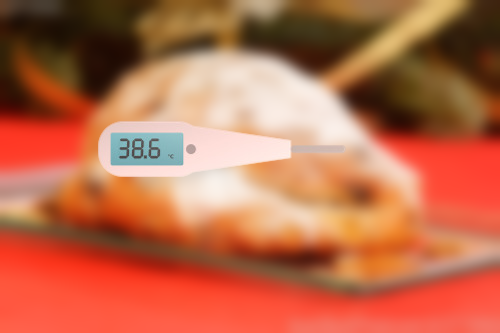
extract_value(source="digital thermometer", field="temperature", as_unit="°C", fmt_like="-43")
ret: 38.6
